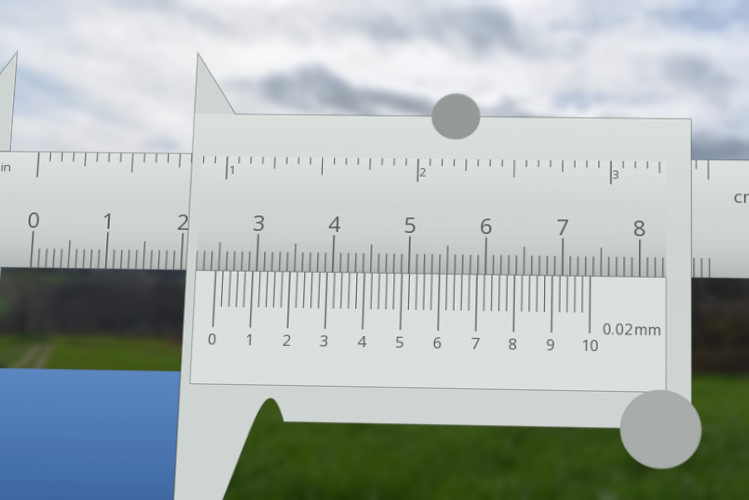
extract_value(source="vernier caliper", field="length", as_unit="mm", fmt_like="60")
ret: 24.6
